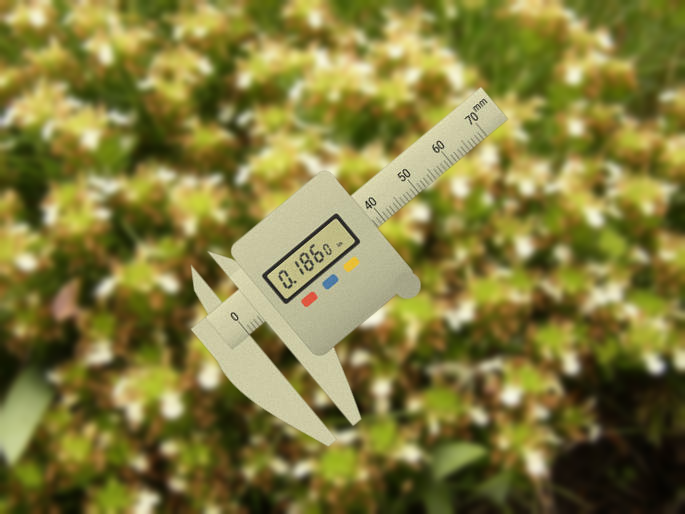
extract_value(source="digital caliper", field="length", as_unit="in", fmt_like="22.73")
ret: 0.1860
